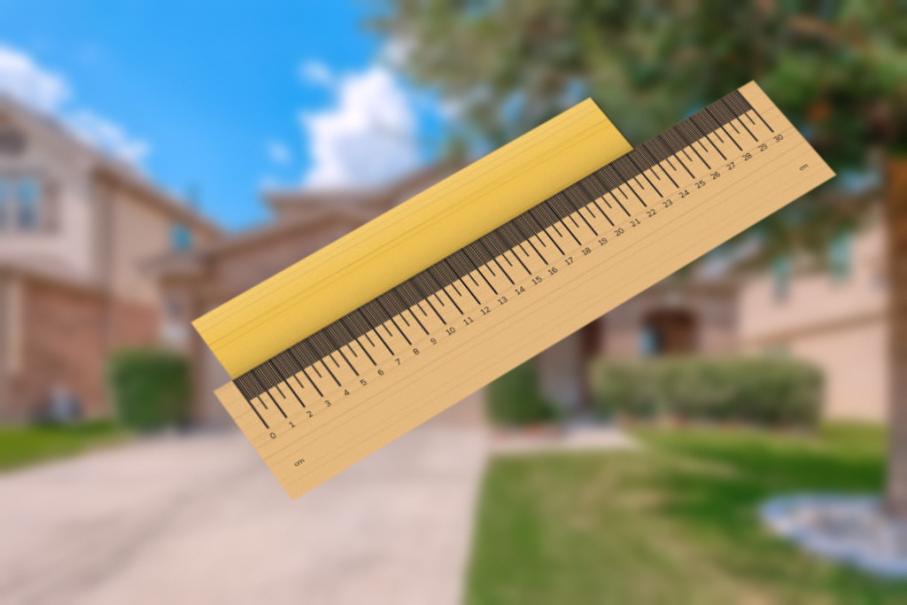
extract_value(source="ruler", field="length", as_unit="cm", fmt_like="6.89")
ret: 23.5
